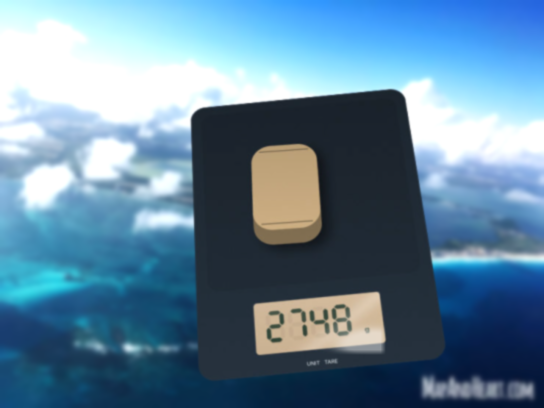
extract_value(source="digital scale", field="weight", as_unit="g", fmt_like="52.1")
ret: 2748
